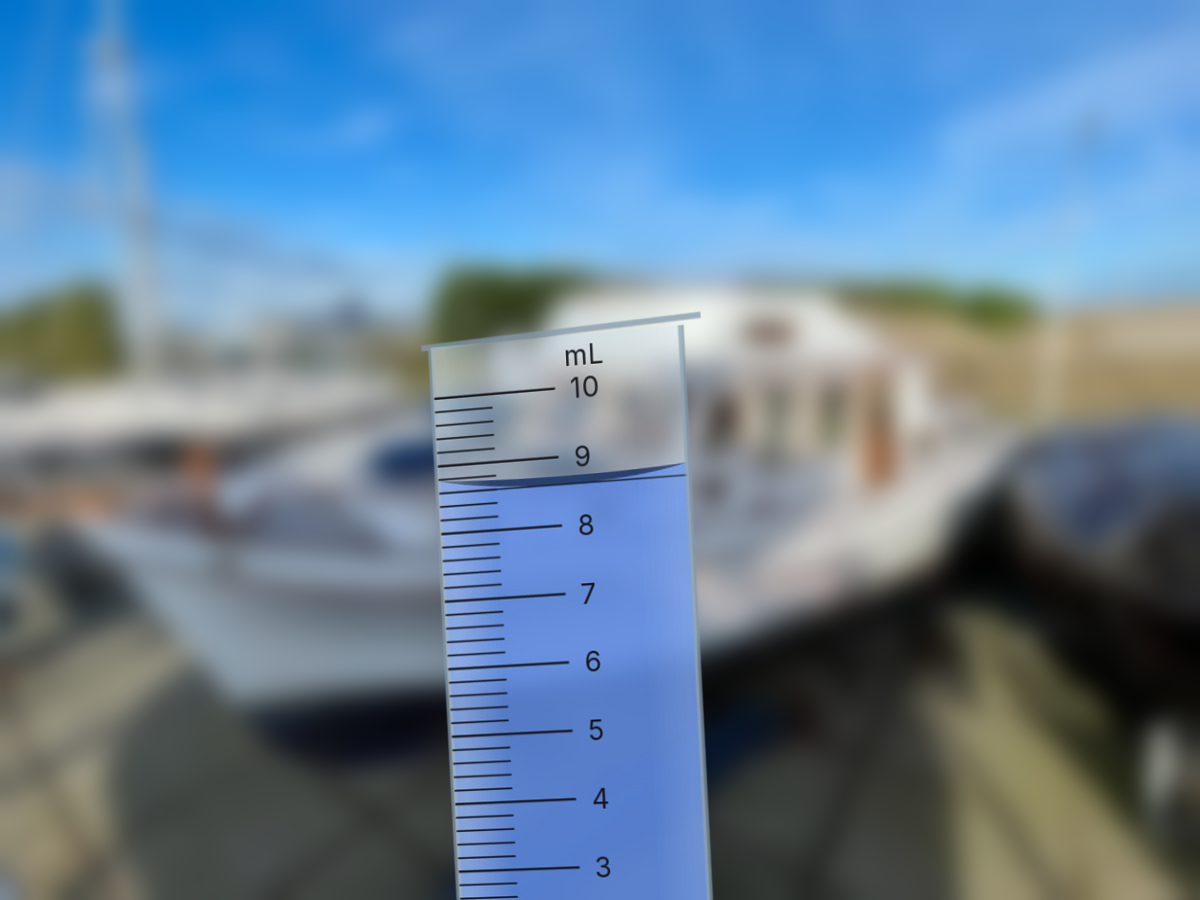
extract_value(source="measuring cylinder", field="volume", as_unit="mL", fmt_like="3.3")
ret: 8.6
